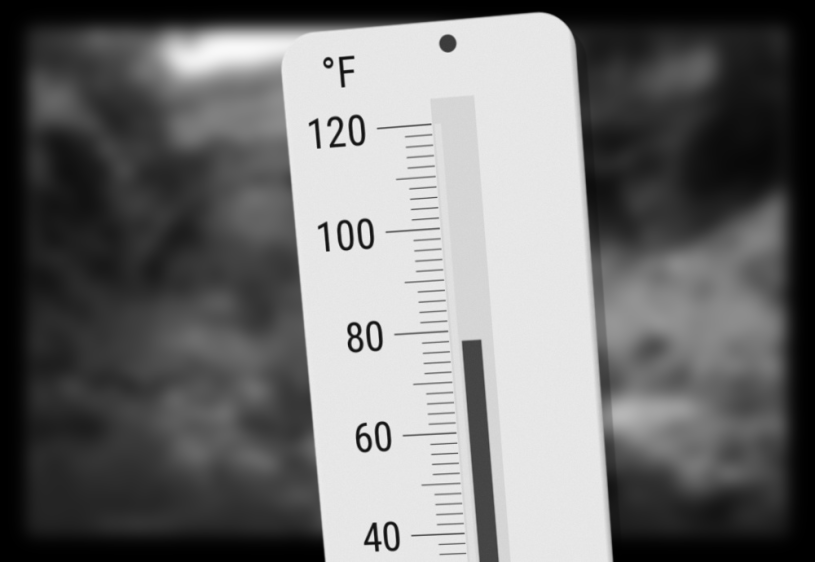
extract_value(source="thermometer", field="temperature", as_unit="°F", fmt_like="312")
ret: 78
